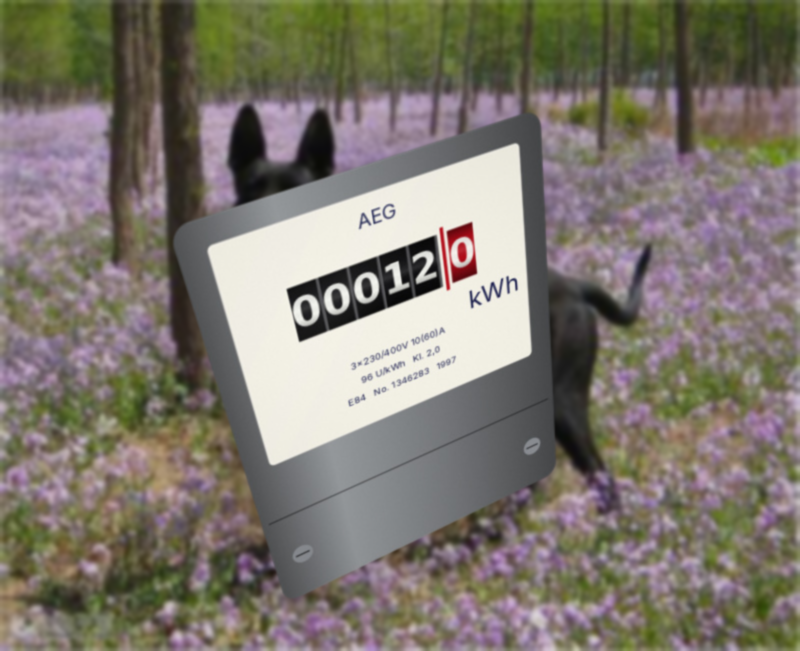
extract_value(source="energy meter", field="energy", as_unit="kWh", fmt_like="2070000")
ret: 12.0
